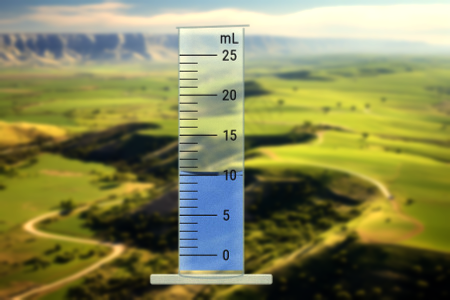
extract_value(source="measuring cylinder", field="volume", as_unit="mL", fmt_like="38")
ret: 10
